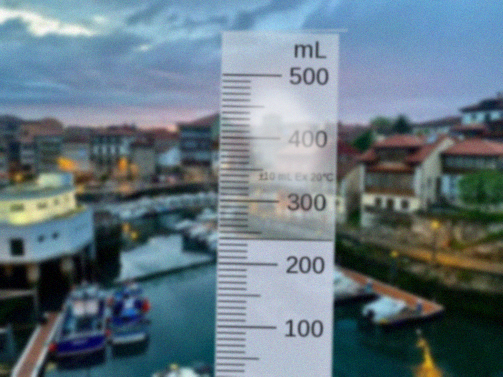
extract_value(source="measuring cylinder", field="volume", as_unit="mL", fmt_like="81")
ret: 240
